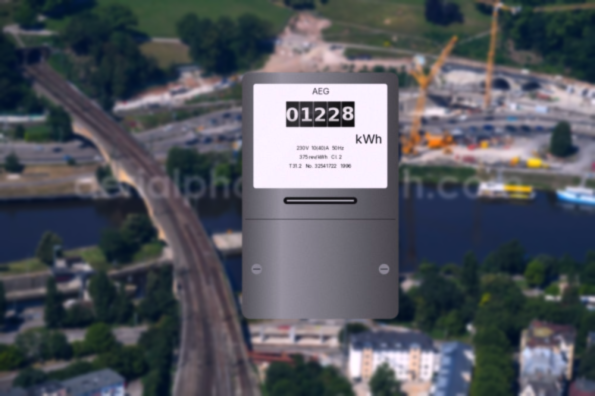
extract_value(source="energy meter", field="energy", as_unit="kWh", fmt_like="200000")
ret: 1228
